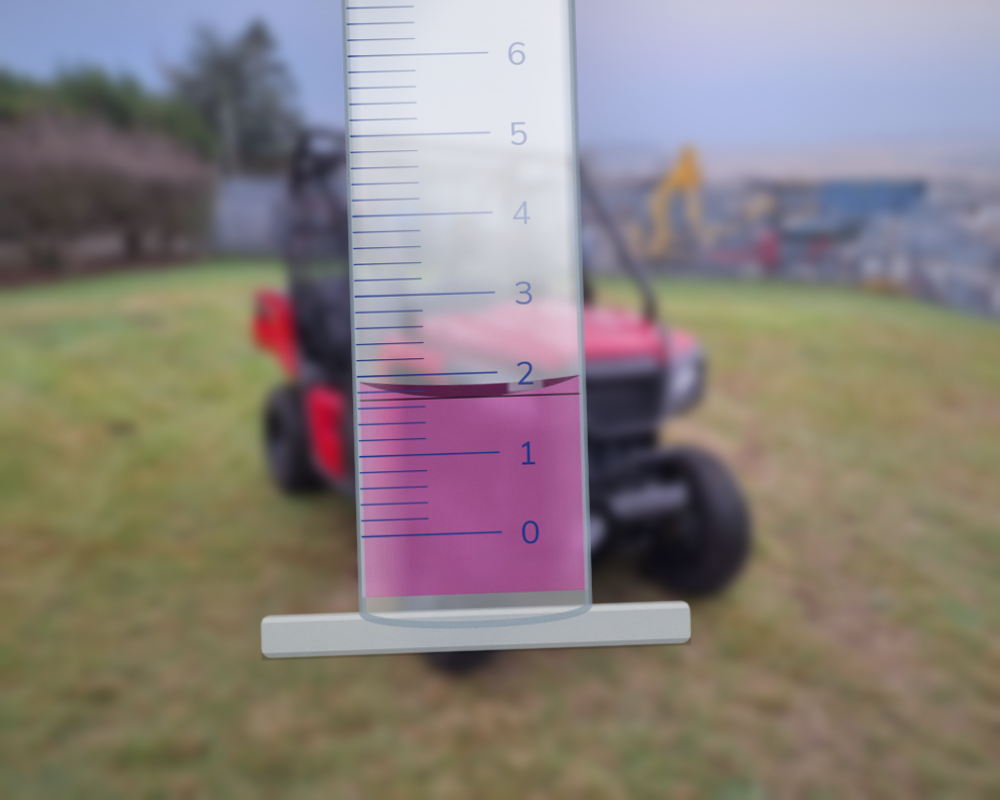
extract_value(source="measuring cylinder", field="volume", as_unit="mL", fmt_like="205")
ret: 1.7
